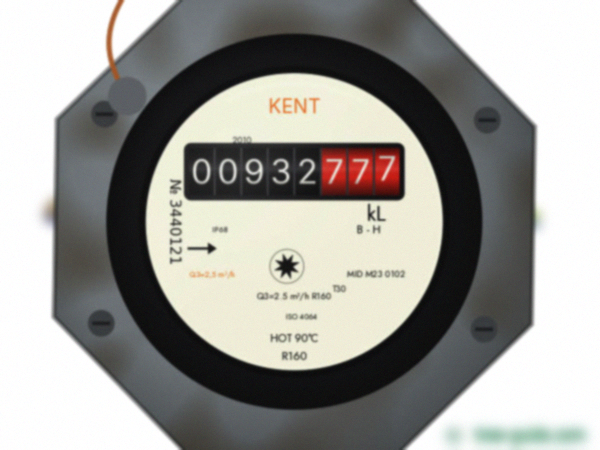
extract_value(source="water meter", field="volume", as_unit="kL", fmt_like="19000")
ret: 932.777
